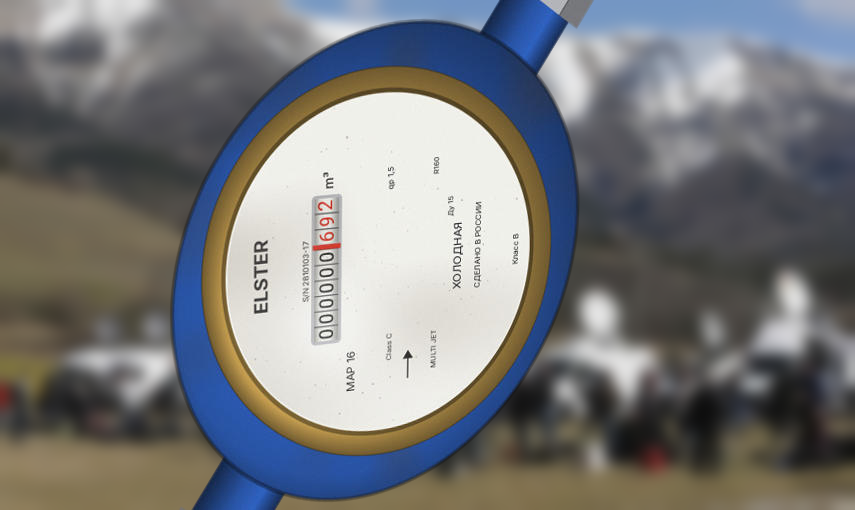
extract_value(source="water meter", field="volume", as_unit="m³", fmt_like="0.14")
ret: 0.692
